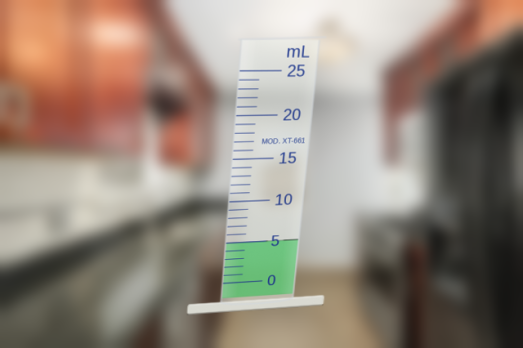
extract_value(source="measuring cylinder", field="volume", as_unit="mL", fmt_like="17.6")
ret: 5
